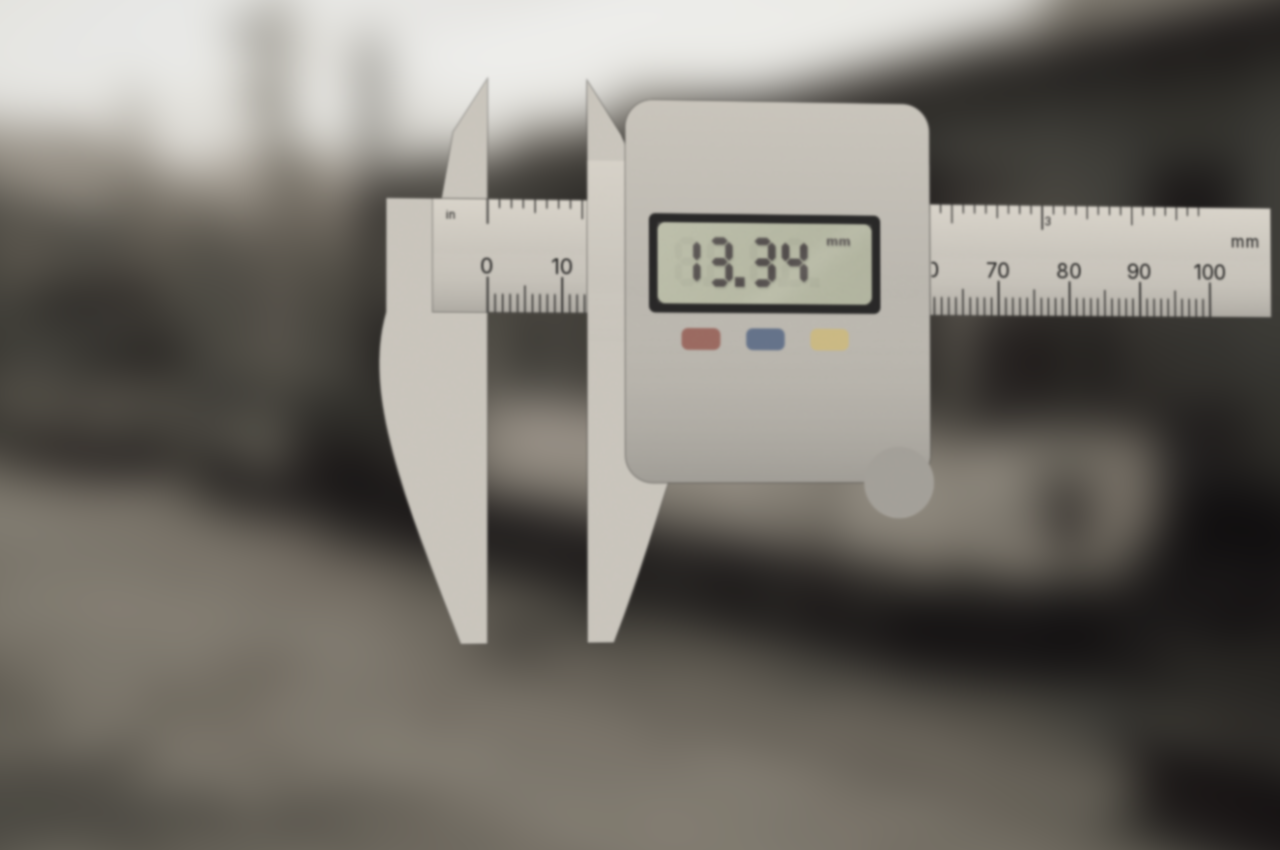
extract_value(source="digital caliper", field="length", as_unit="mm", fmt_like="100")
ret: 13.34
